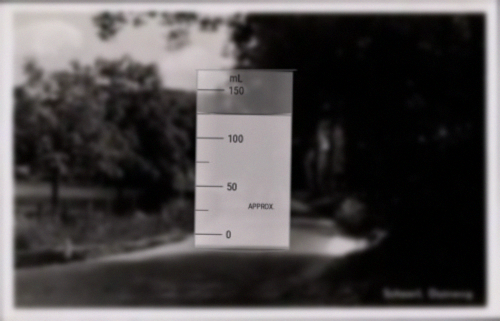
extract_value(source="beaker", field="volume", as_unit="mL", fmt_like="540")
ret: 125
